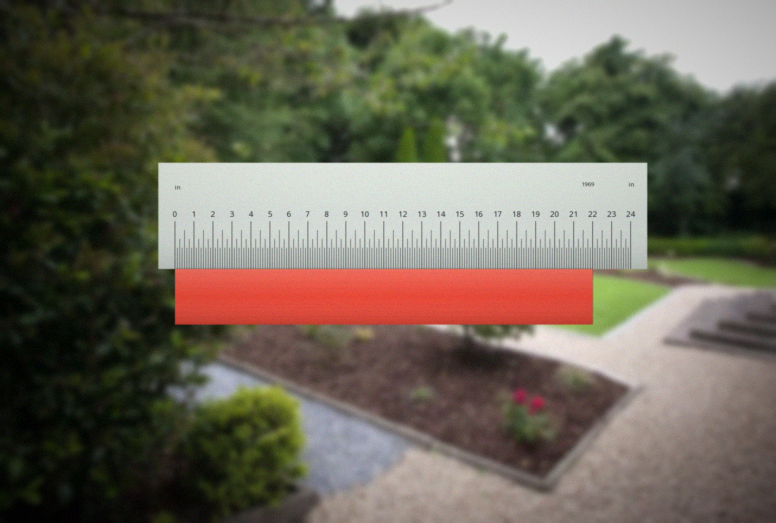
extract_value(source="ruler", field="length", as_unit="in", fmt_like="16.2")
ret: 22
